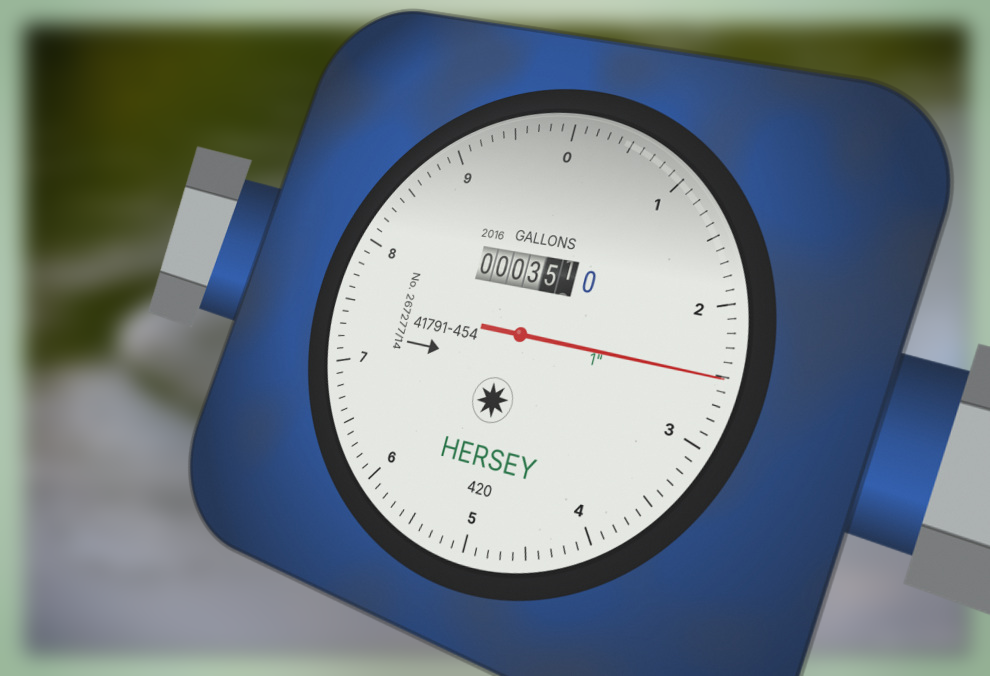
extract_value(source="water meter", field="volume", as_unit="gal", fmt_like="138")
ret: 3512.5
